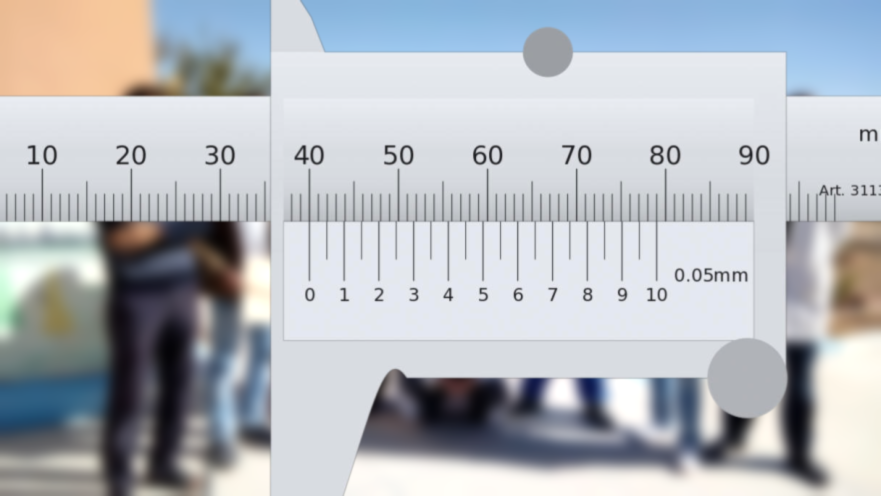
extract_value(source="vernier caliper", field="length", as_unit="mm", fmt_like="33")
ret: 40.0
